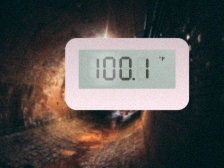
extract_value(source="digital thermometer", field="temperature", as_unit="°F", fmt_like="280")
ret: 100.1
